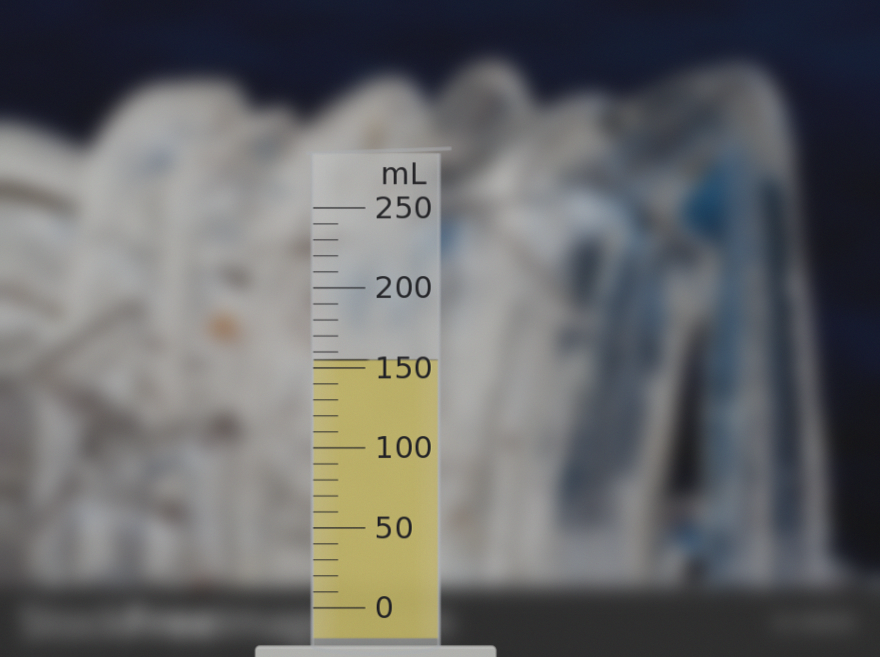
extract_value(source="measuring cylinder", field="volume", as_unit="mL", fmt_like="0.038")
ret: 155
